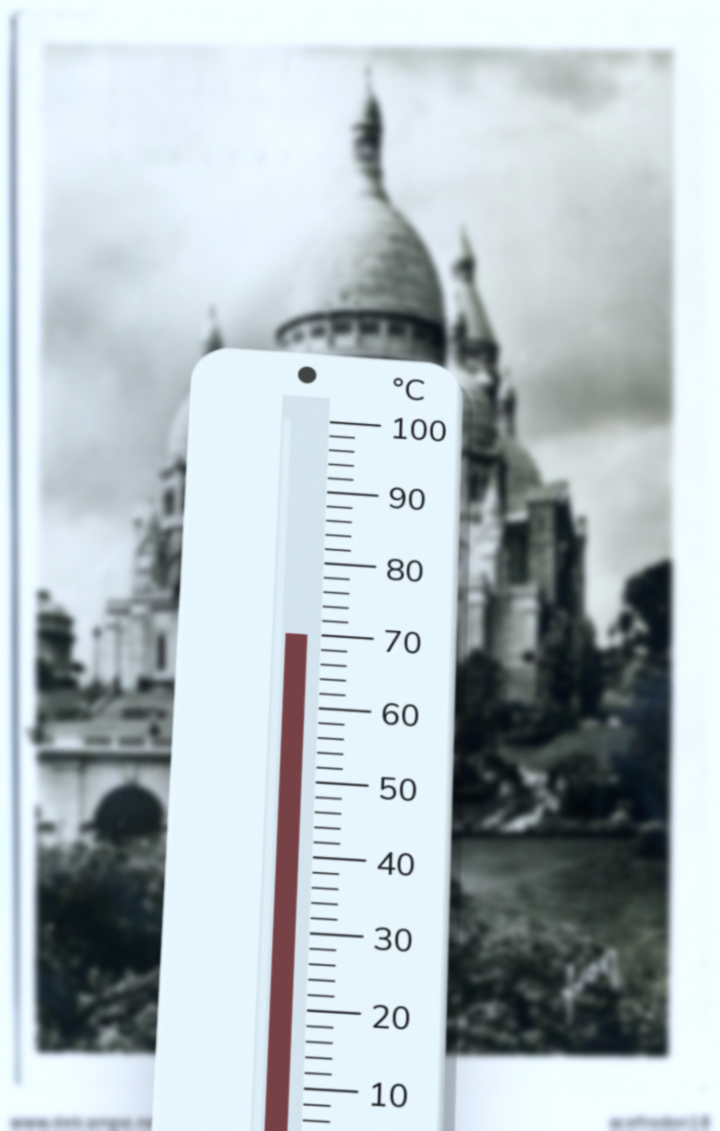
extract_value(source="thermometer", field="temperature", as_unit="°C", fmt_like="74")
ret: 70
